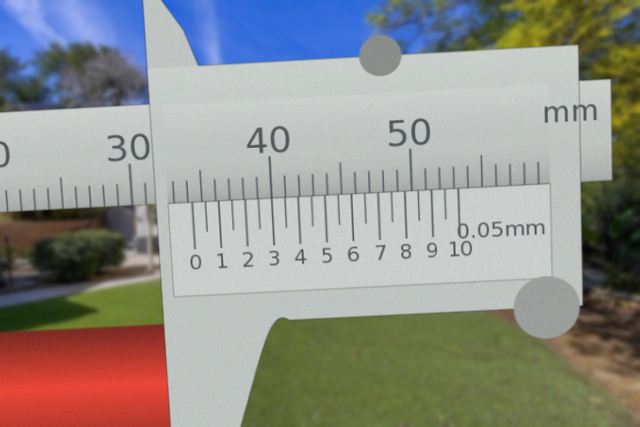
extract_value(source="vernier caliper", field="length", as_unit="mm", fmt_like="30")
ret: 34.3
